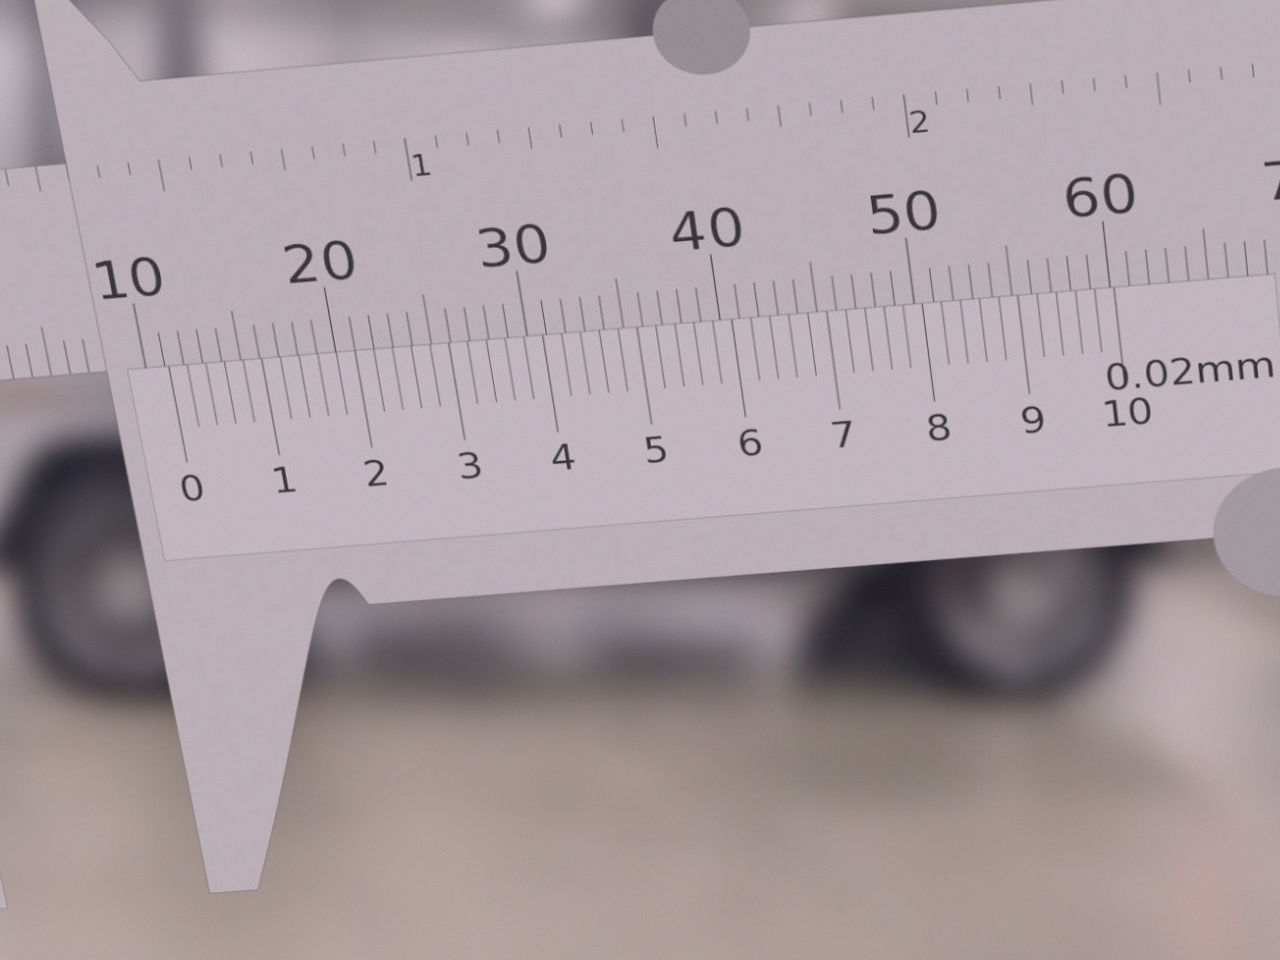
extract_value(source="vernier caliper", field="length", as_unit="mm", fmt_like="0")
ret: 11.2
